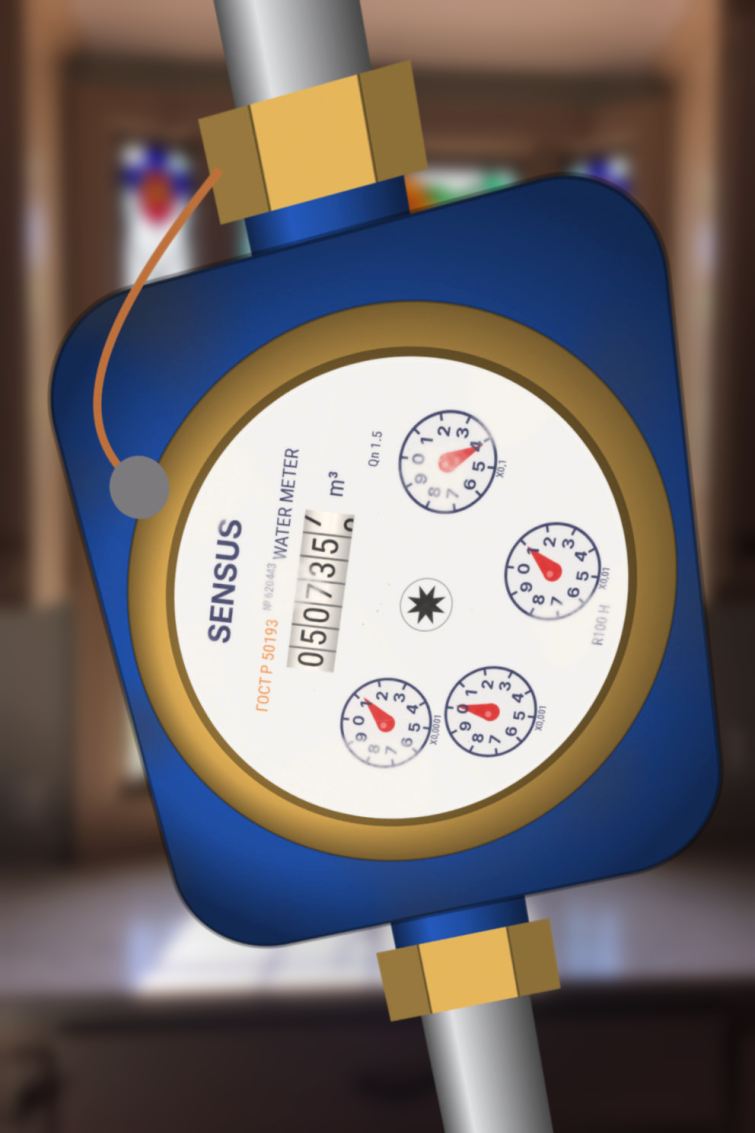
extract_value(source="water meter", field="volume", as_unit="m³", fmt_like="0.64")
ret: 507357.4101
